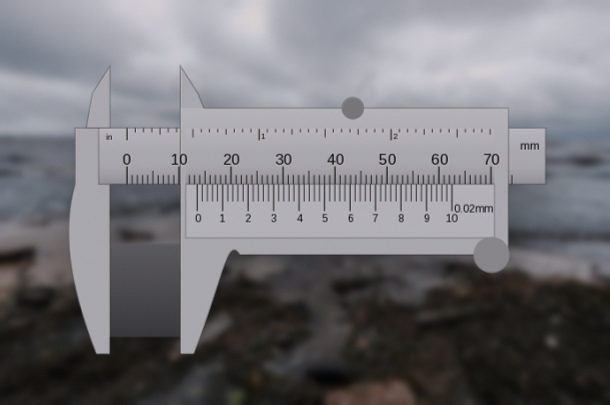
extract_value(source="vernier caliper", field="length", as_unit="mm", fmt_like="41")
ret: 13.5
